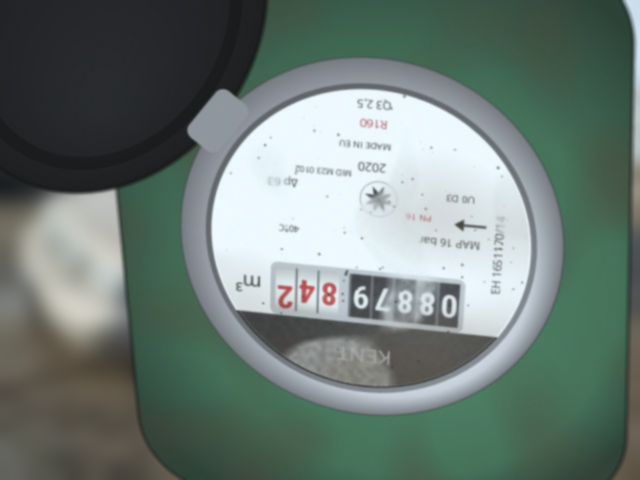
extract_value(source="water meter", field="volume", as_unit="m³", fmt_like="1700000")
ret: 8879.842
